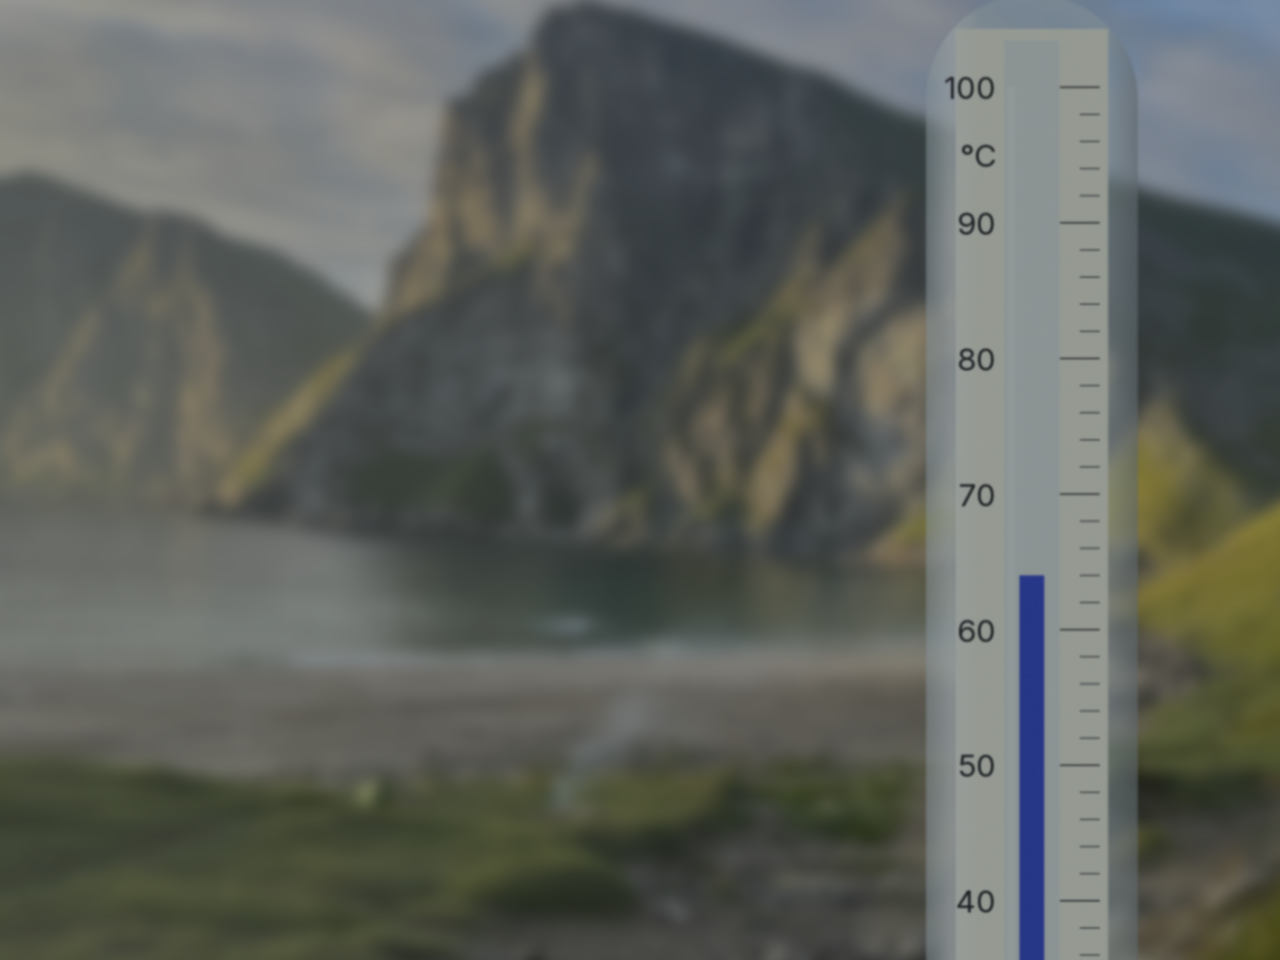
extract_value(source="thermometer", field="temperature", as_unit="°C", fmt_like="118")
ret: 64
